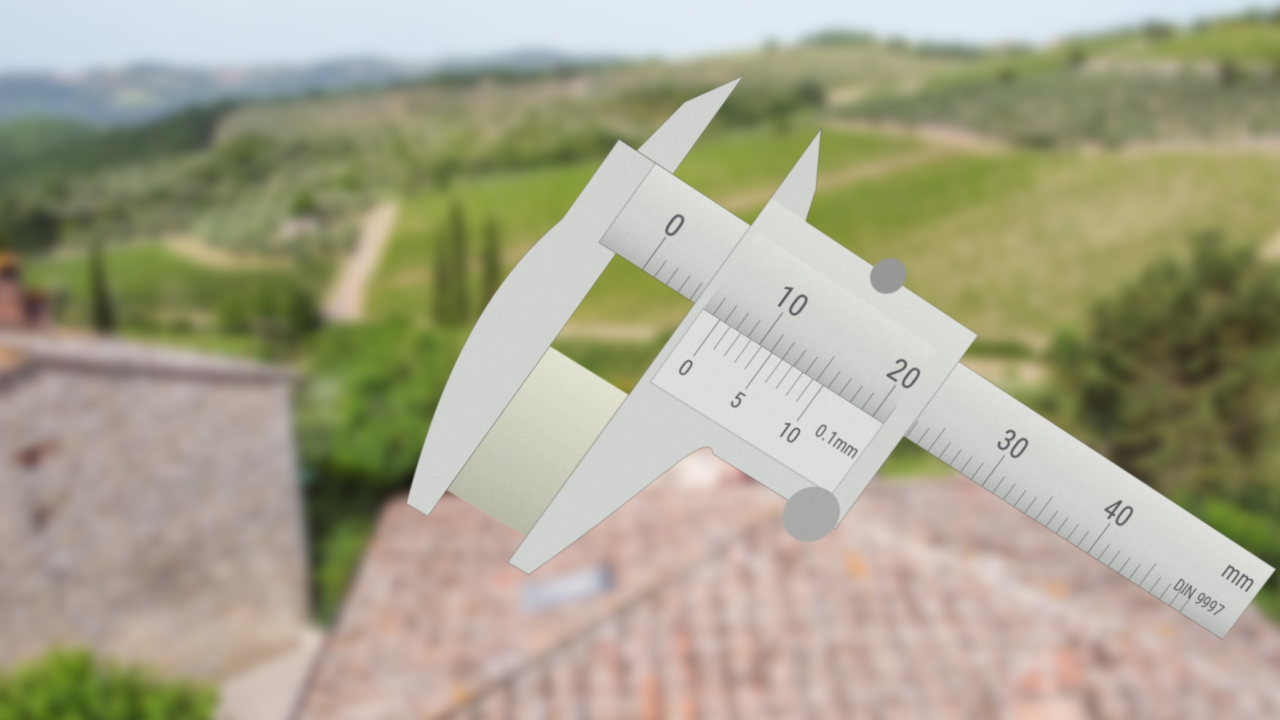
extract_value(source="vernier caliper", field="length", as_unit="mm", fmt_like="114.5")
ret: 6.6
